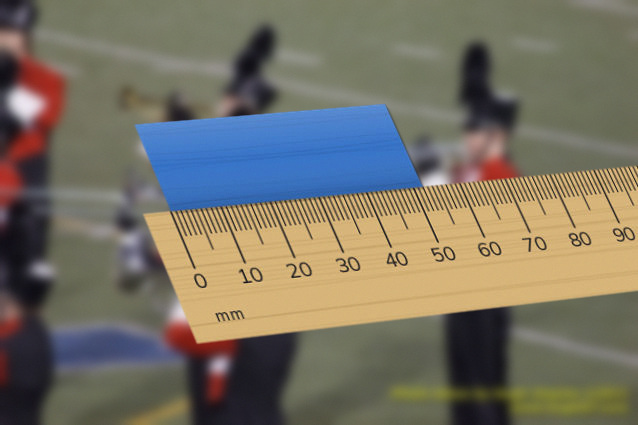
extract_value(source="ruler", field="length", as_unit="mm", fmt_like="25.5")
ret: 52
